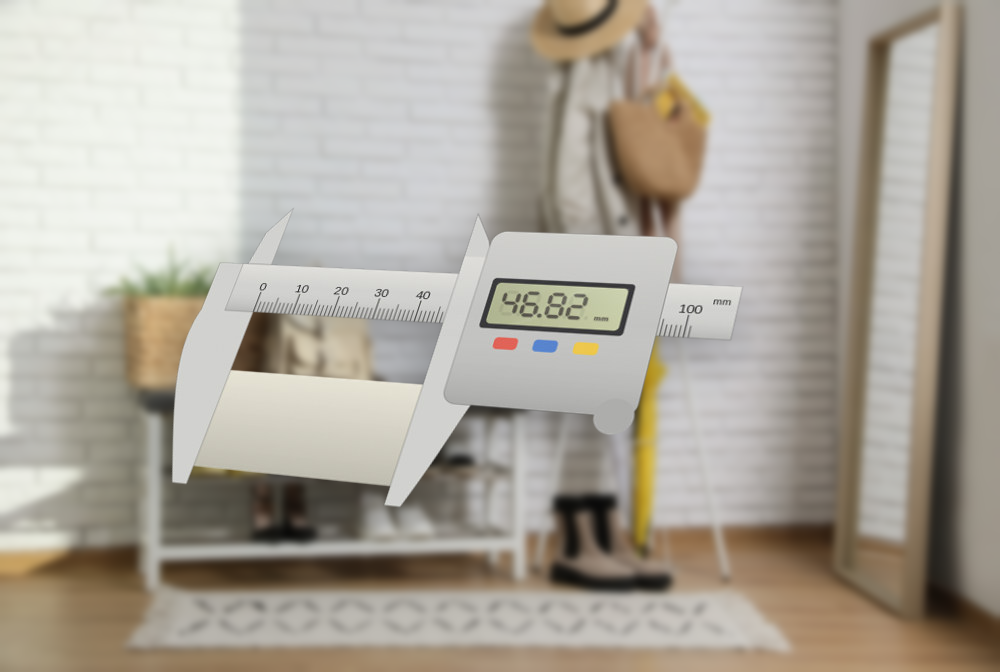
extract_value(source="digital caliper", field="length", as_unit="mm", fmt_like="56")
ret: 46.82
